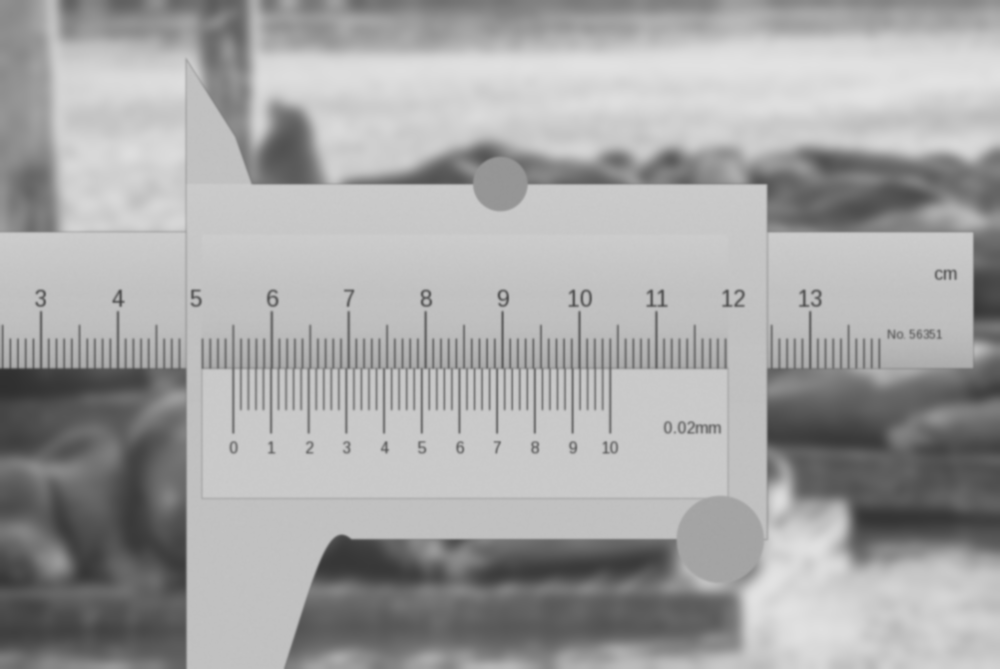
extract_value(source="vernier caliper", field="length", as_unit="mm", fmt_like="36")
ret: 55.0
